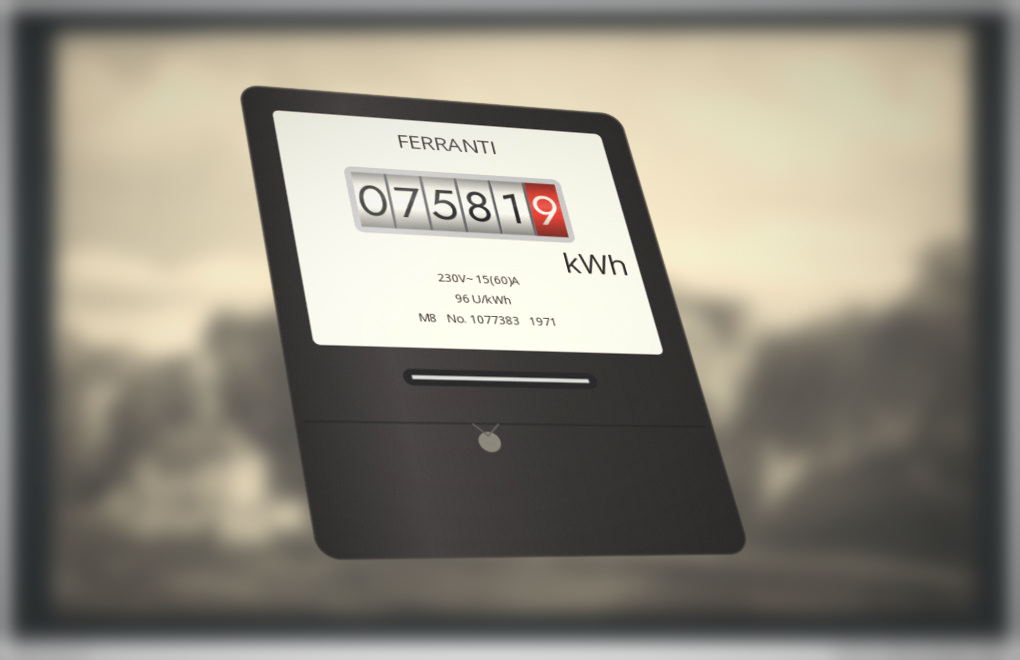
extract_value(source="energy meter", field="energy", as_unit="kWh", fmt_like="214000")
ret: 7581.9
